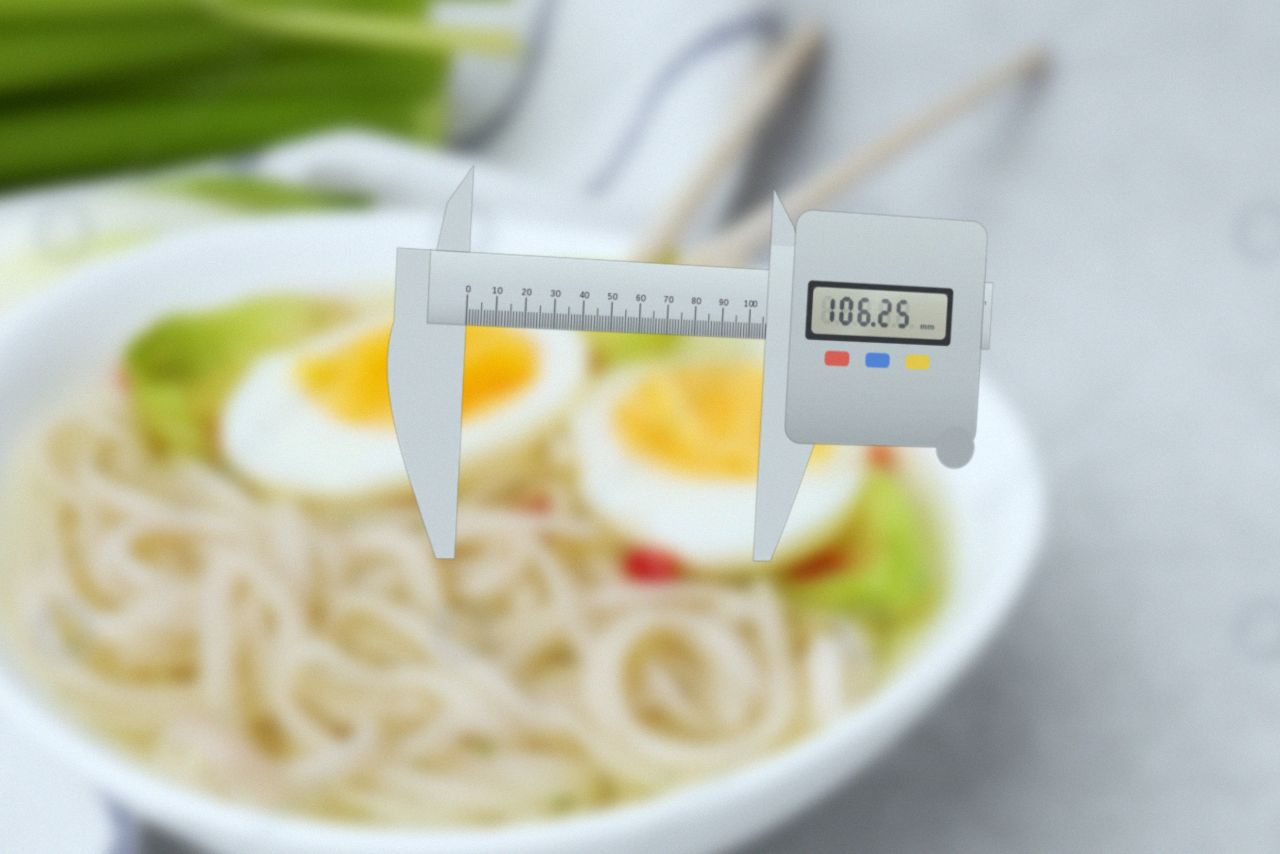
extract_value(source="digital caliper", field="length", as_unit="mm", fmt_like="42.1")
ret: 106.25
